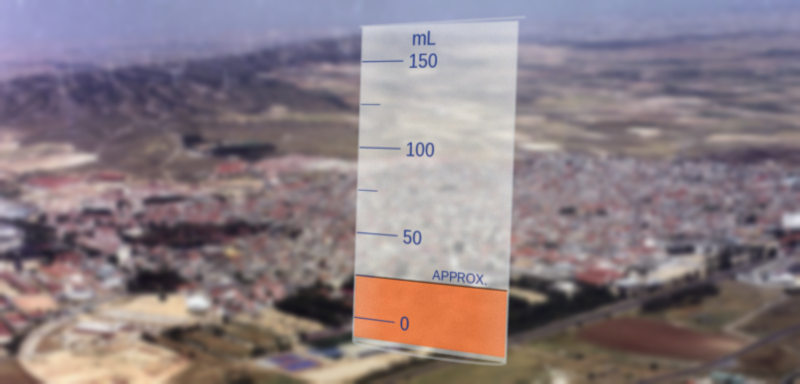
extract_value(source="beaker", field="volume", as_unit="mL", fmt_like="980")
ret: 25
